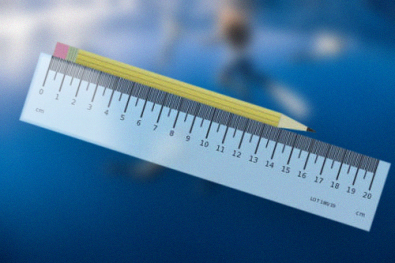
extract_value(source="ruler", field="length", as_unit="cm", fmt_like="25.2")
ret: 16
